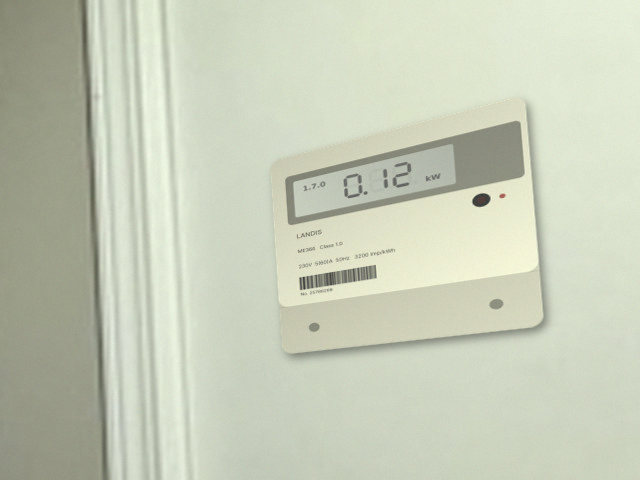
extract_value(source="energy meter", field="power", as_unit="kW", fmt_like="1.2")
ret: 0.12
